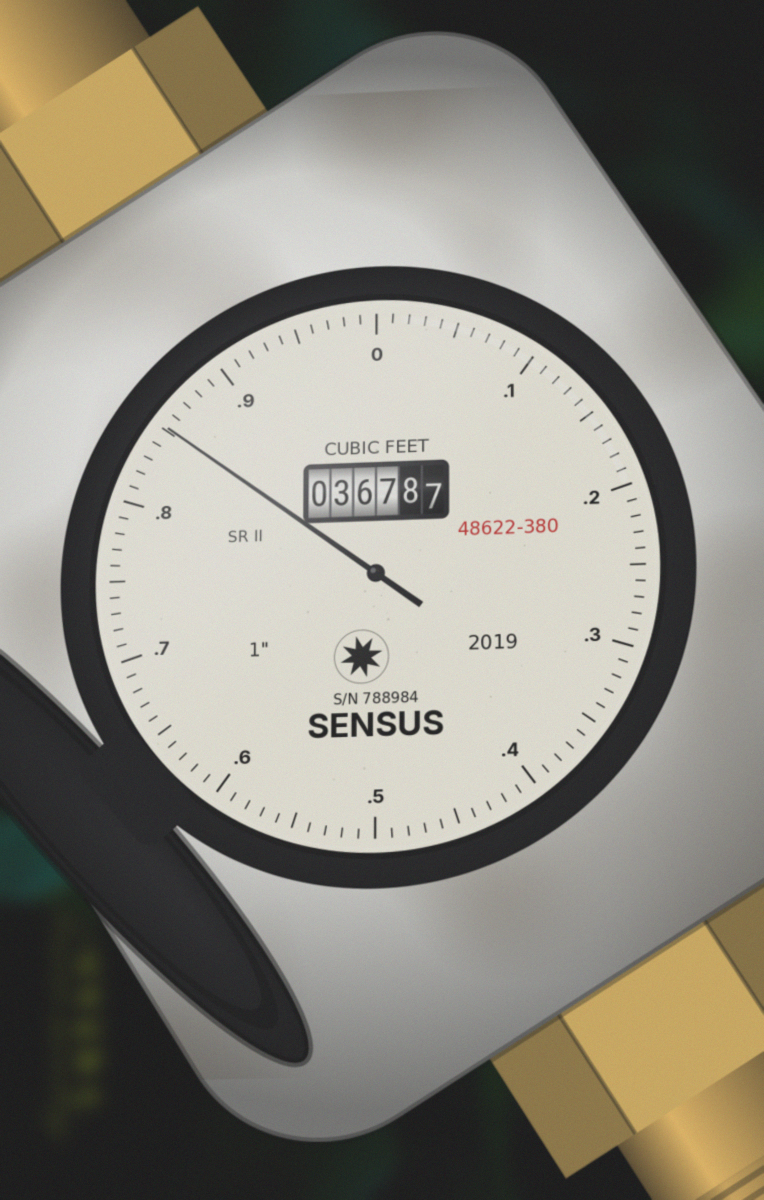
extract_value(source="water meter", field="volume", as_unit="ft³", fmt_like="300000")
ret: 36786.85
